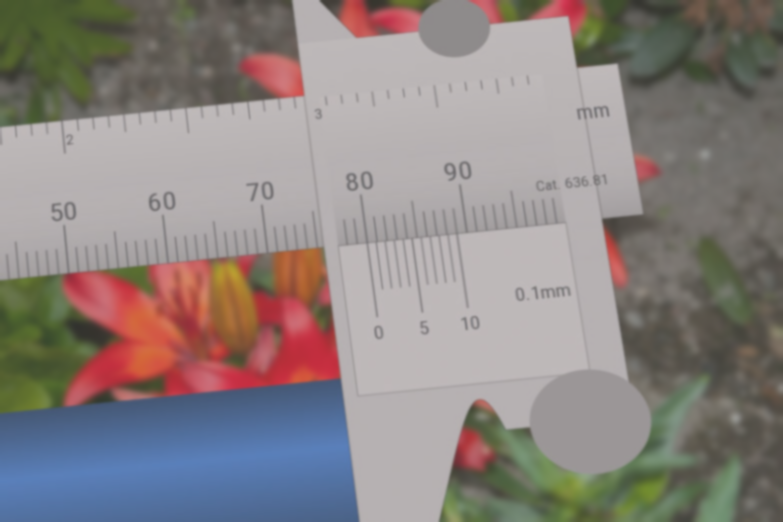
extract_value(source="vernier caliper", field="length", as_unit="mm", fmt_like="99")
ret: 80.0
